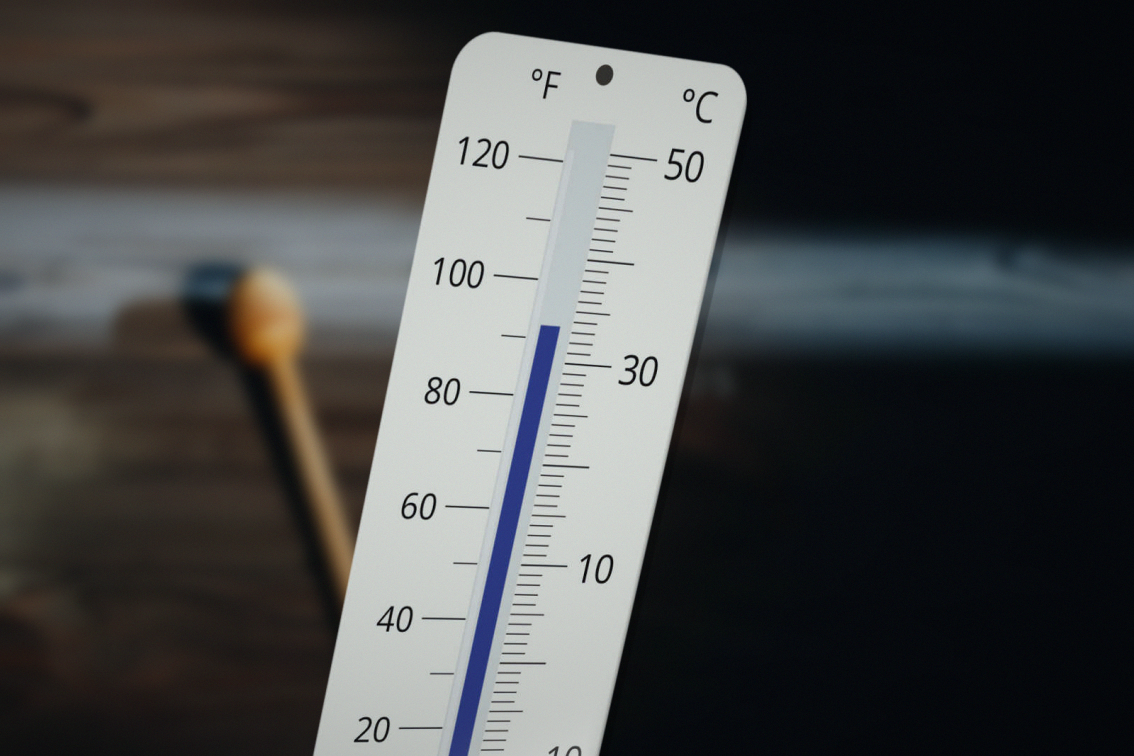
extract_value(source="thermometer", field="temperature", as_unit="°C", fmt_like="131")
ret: 33.5
